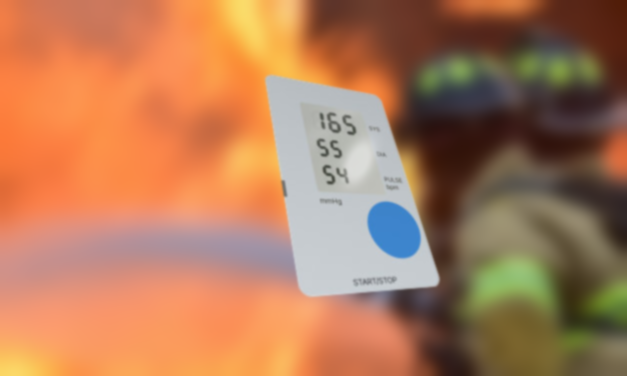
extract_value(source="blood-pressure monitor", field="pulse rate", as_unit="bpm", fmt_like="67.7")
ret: 54
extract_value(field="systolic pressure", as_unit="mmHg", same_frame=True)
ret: 165
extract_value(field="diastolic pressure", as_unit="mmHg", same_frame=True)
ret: 55
